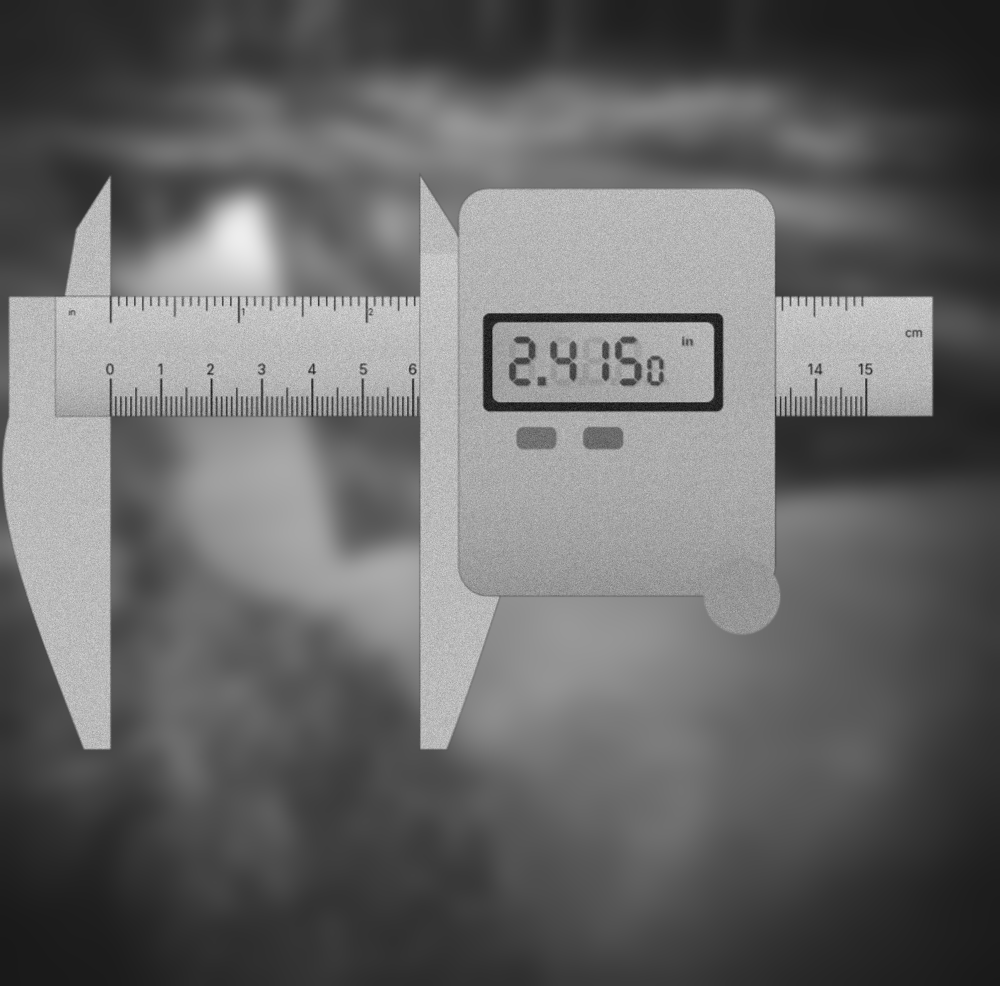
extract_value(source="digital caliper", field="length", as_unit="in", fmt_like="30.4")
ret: 2.4150
